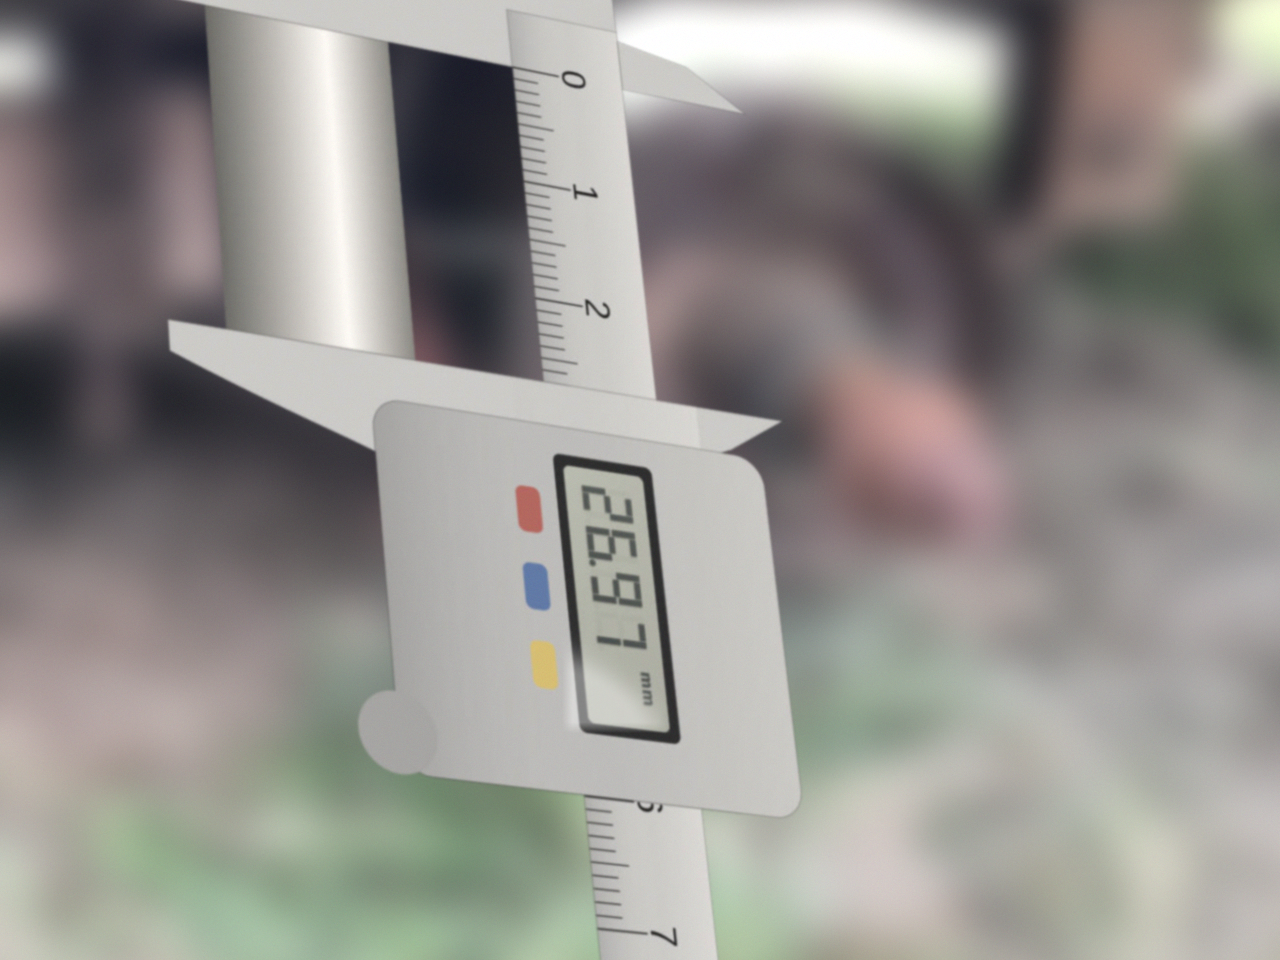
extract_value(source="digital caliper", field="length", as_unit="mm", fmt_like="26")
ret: 26.97
